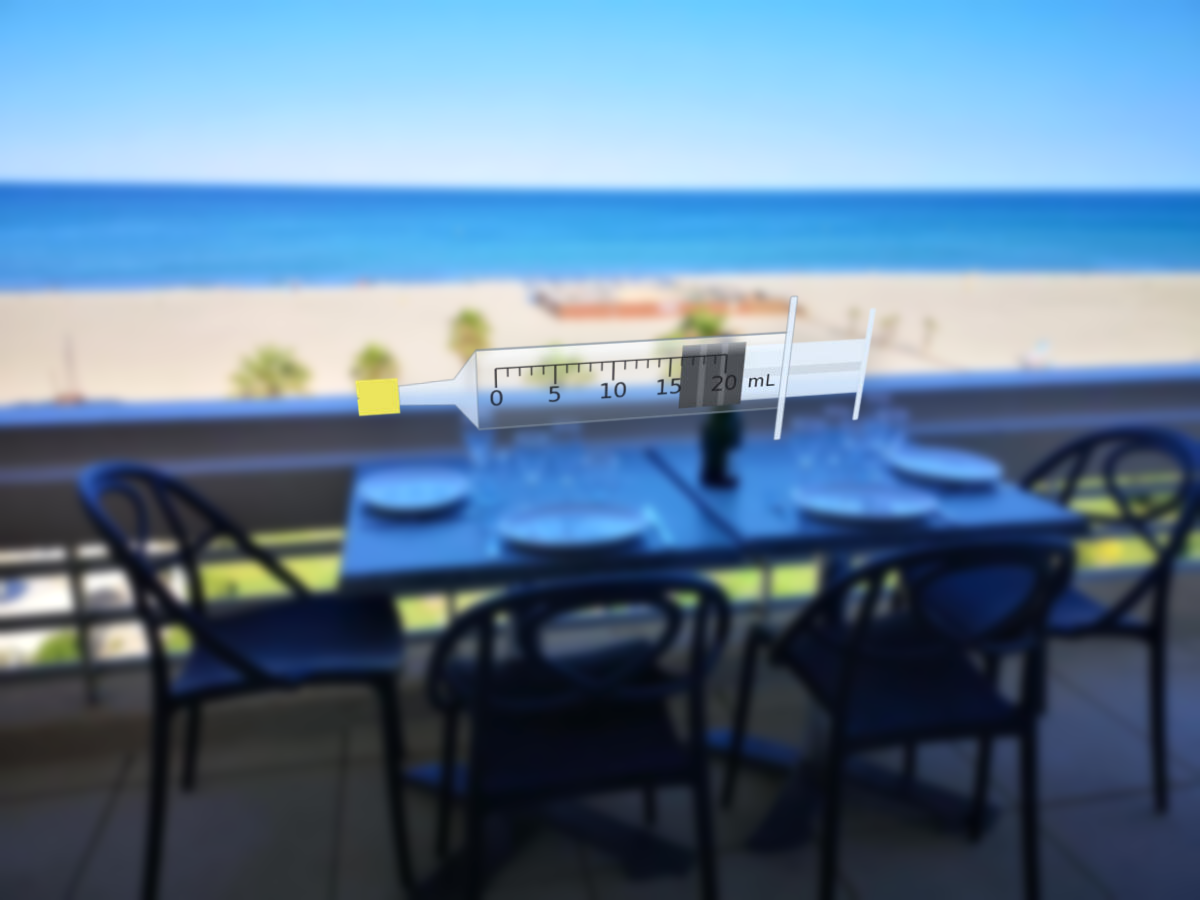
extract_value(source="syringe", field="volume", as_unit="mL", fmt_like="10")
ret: 16
